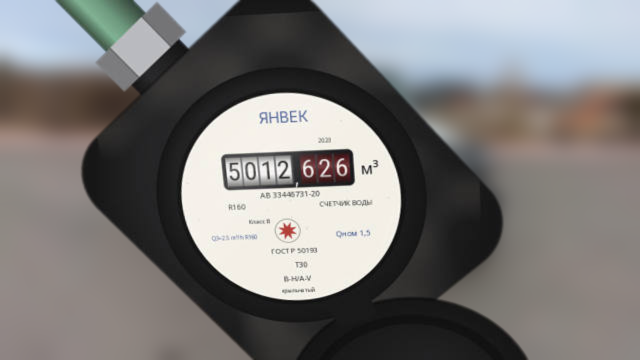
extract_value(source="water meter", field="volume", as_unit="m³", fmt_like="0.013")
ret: 5012.626
